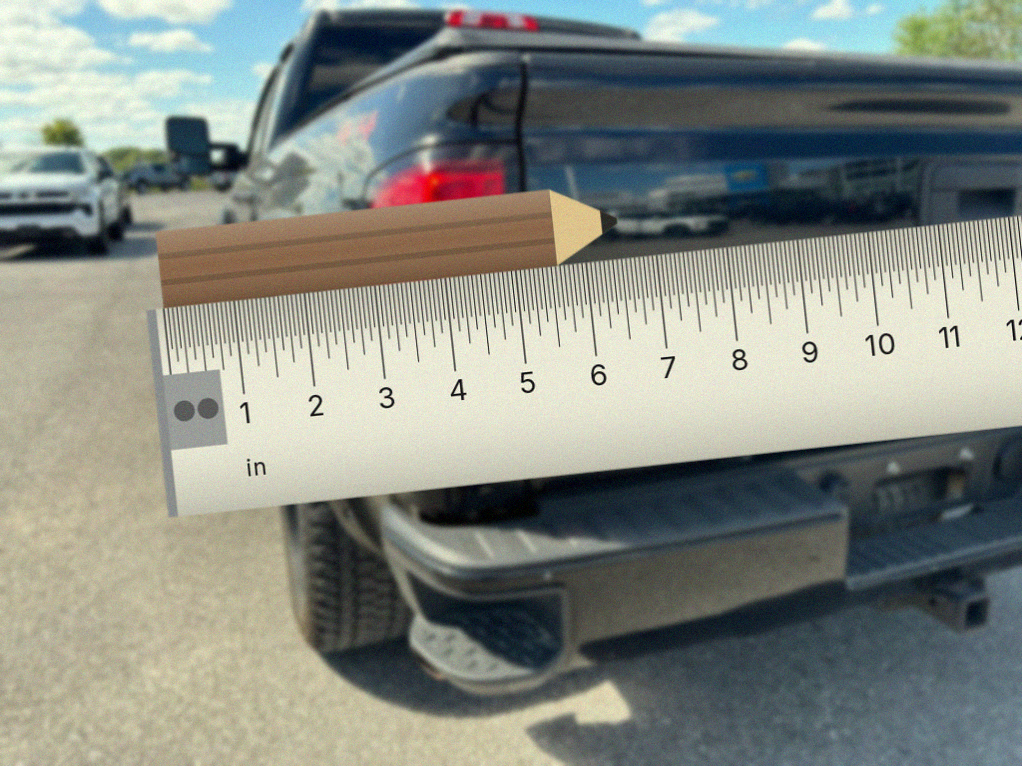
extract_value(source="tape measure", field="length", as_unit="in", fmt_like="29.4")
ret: 6.5
